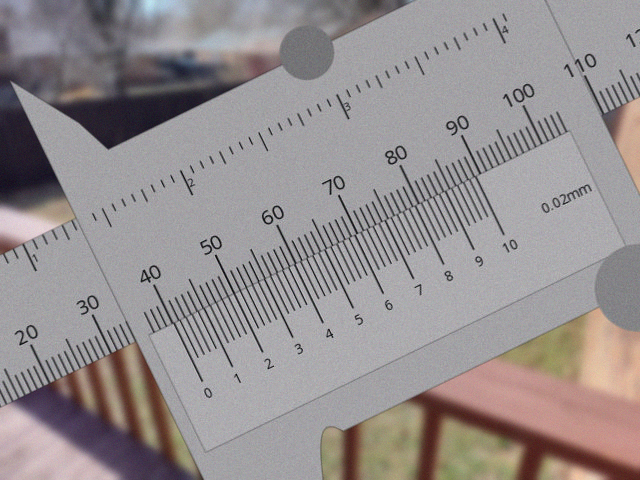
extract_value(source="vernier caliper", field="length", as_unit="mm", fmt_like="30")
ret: 40.2
